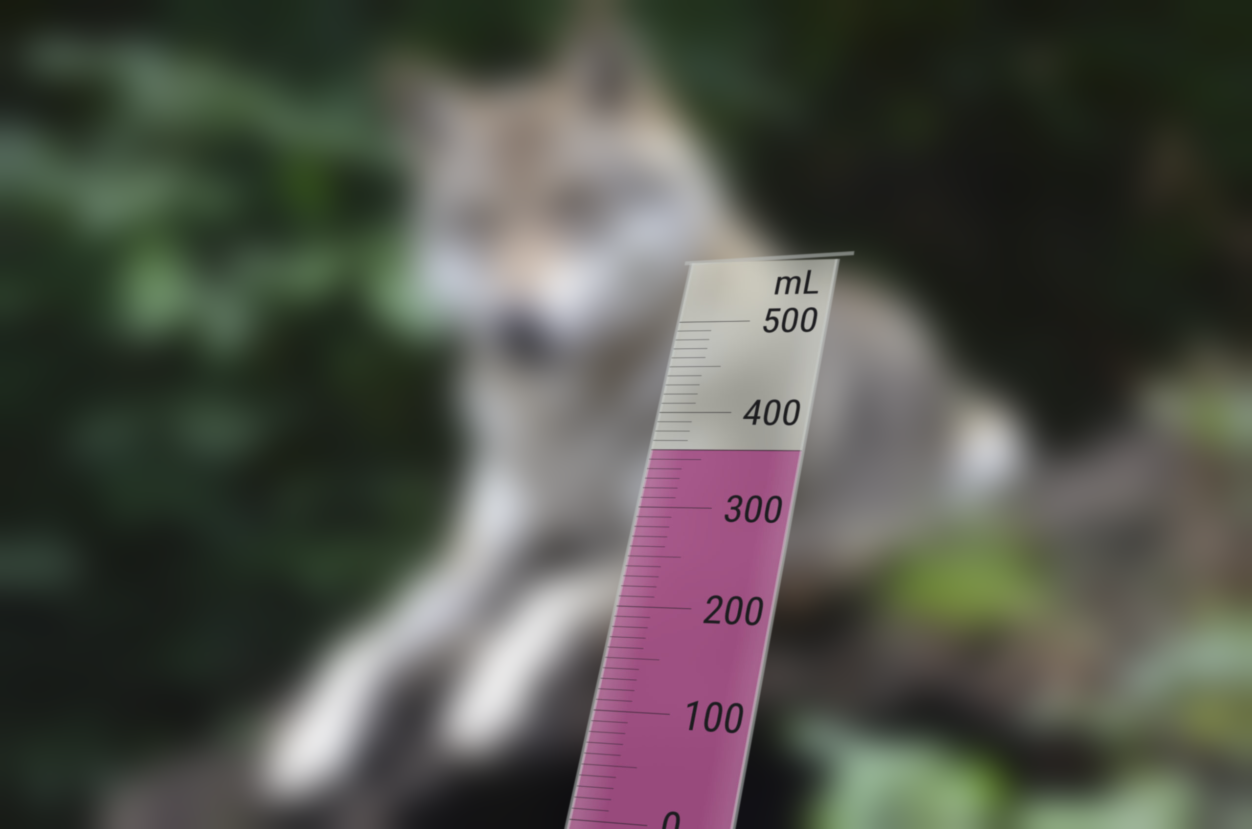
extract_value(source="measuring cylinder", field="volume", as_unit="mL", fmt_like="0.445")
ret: 360
